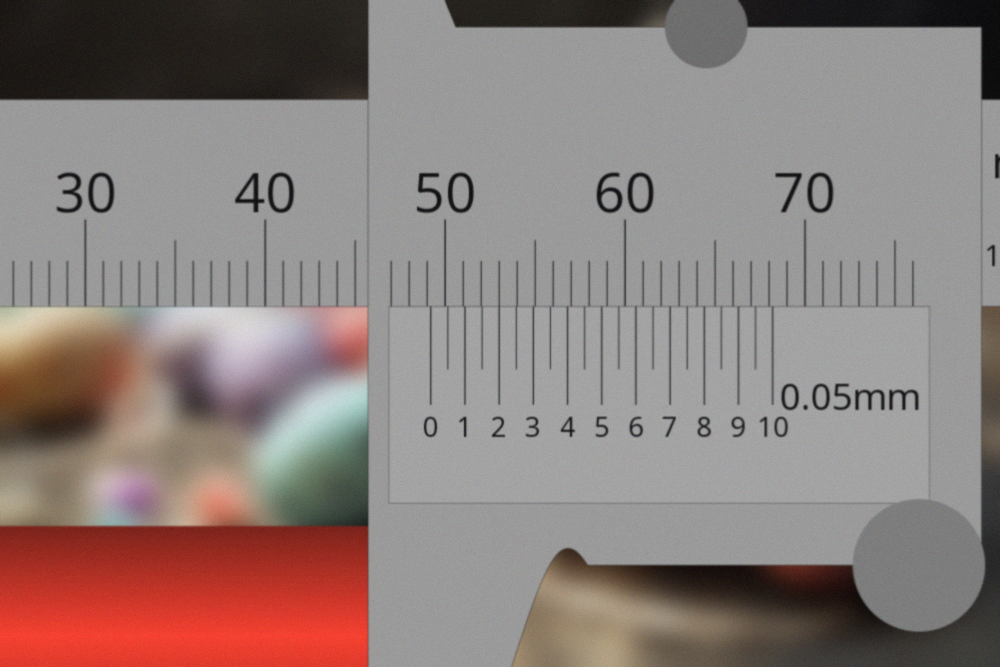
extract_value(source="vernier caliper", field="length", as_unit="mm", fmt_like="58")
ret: 49.2
